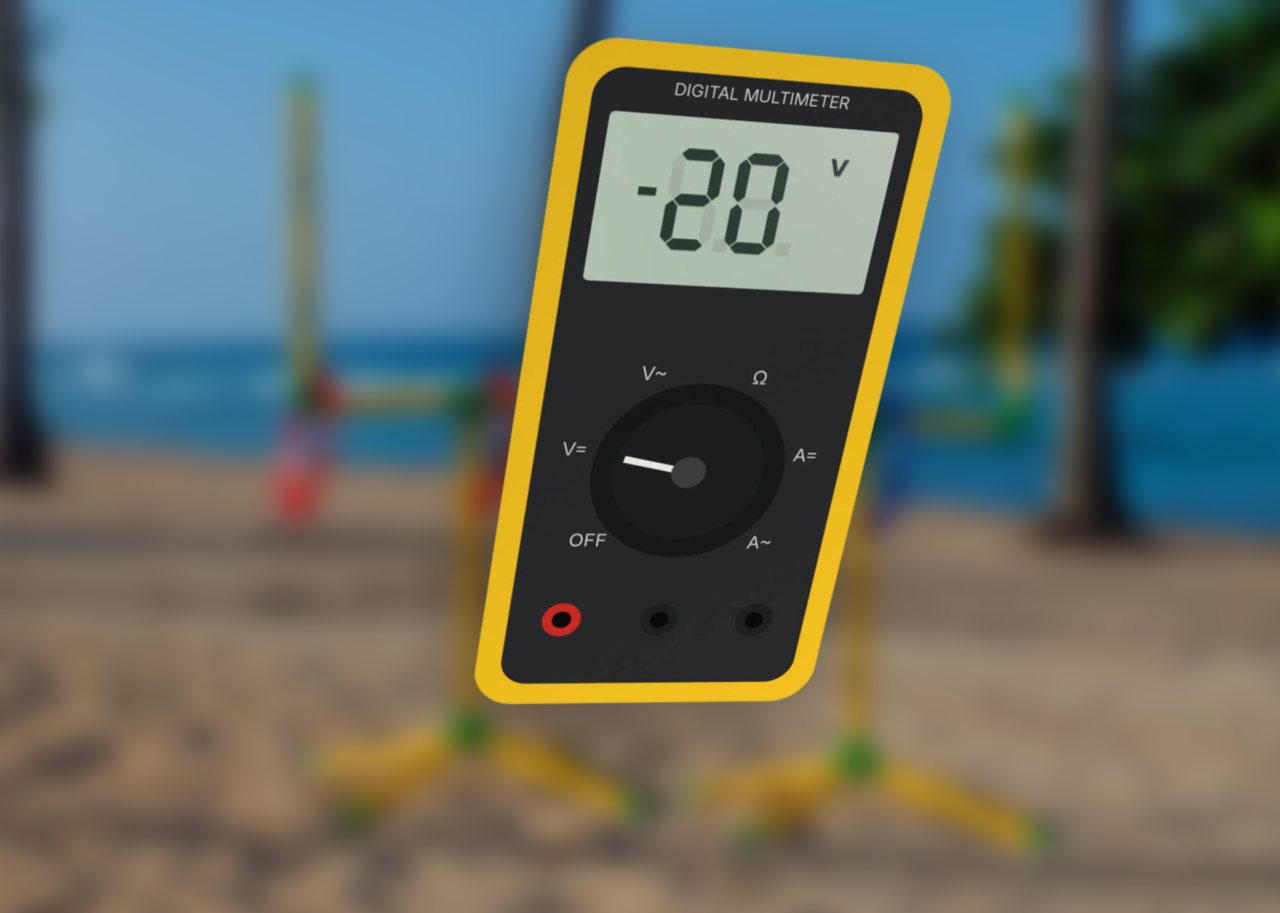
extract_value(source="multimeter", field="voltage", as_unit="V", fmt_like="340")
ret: -20
